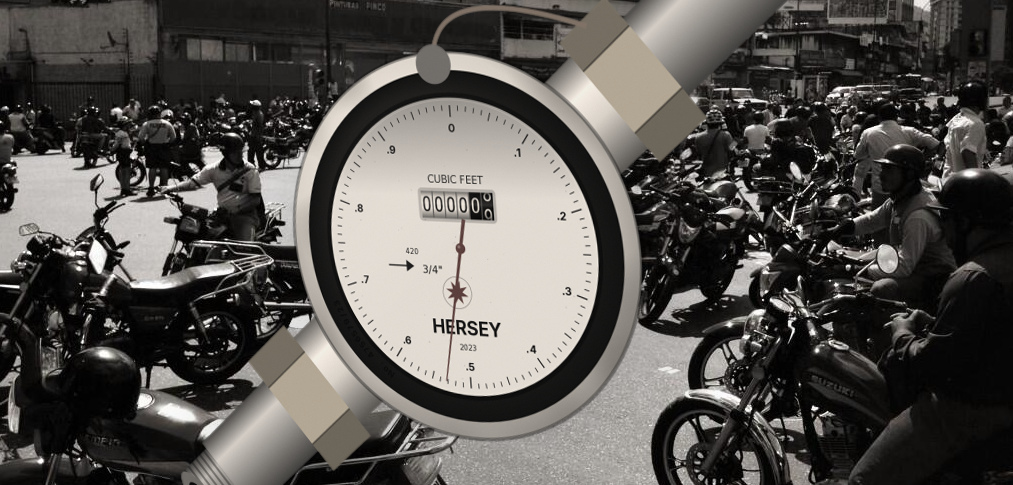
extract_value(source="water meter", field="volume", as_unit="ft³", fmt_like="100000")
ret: 8.53
